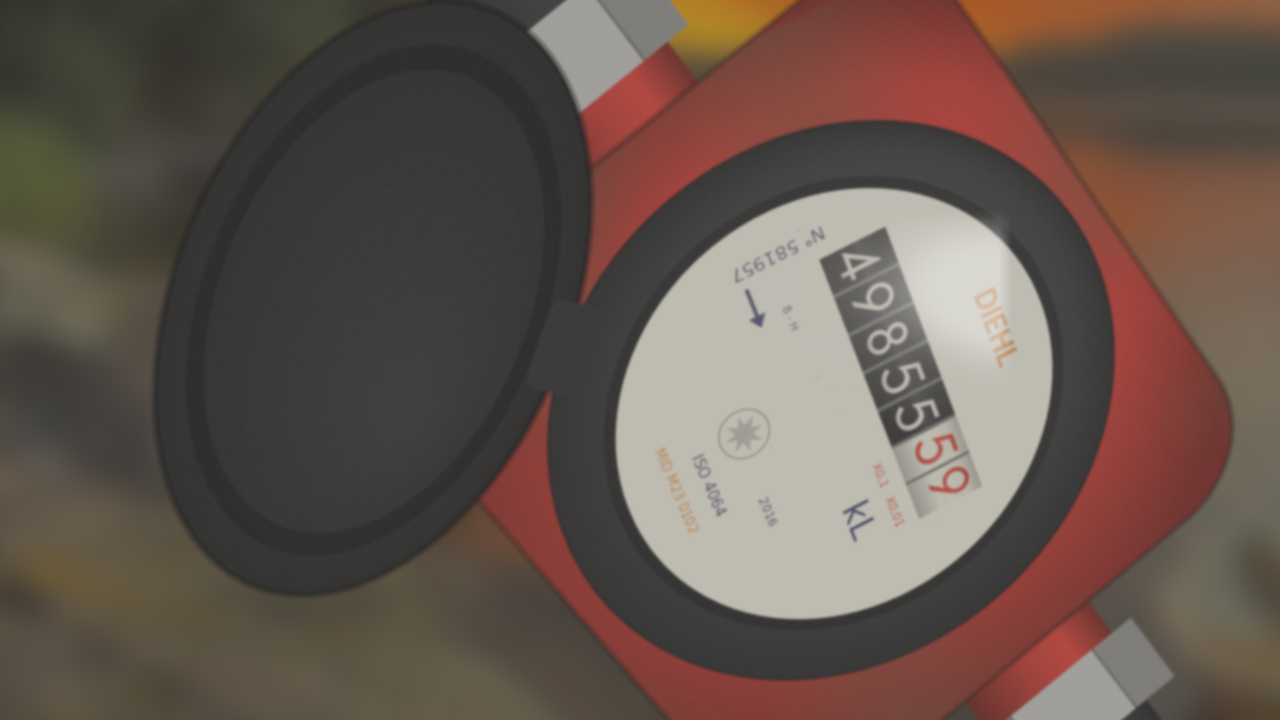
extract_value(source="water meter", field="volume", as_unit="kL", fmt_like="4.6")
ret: 49855.59
